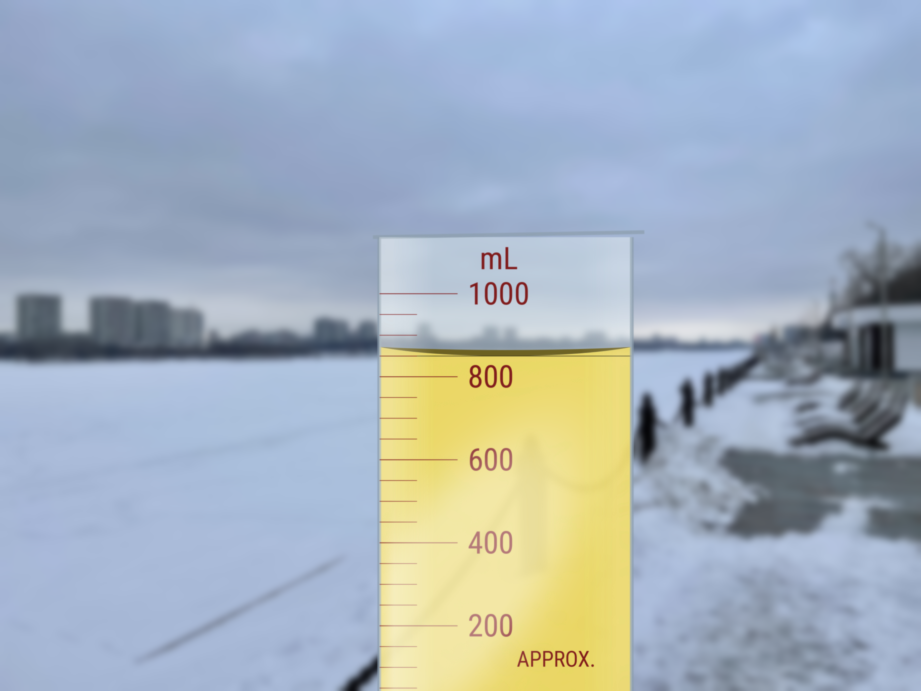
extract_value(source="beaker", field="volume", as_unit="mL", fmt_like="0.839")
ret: 850
